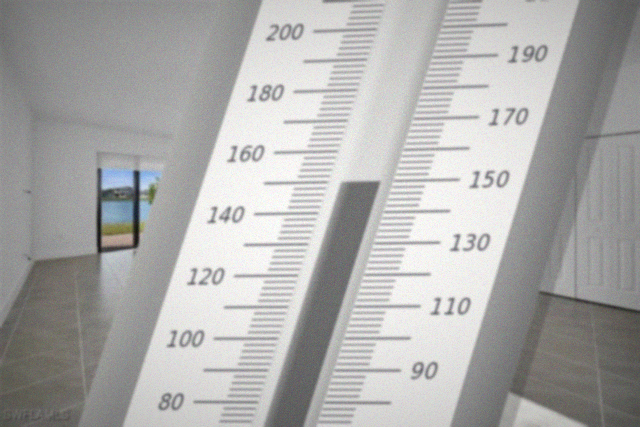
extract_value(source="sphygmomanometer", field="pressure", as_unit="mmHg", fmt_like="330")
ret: 150
